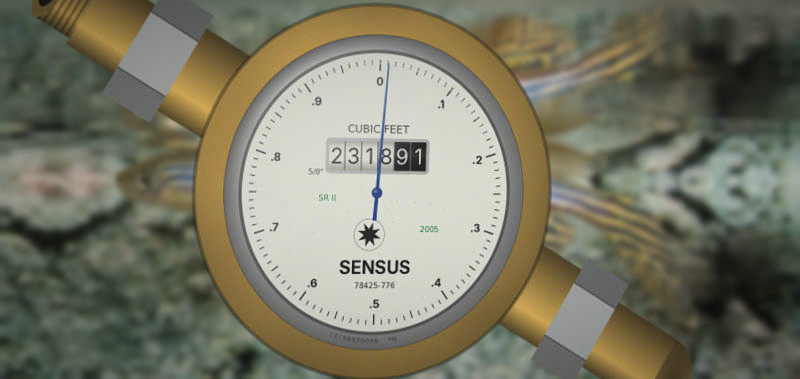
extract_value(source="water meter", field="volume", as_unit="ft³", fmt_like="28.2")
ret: 231891.01
